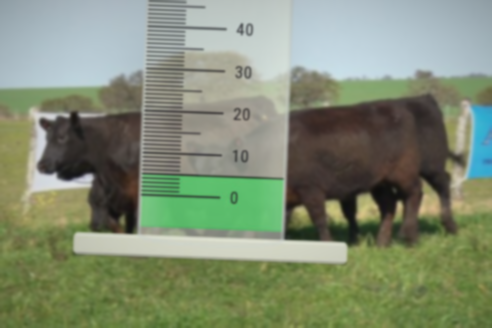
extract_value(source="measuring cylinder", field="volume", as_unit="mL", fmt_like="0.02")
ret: 5
